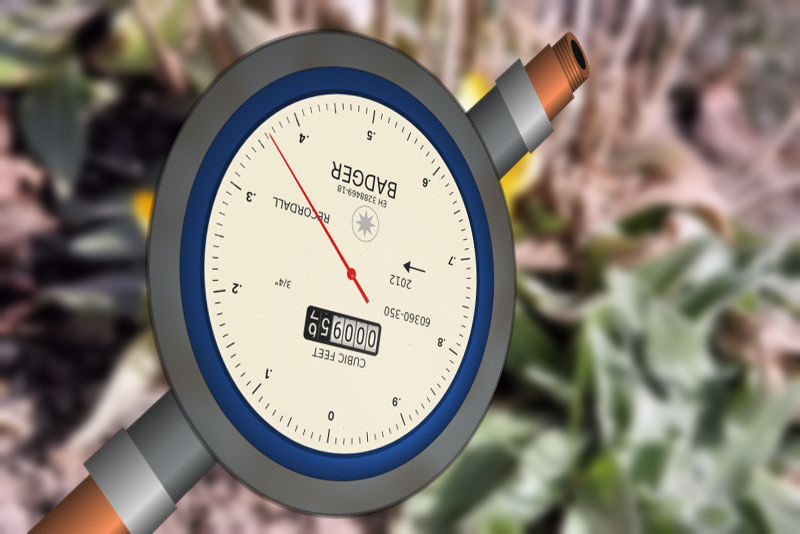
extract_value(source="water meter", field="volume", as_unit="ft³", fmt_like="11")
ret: 956.36
